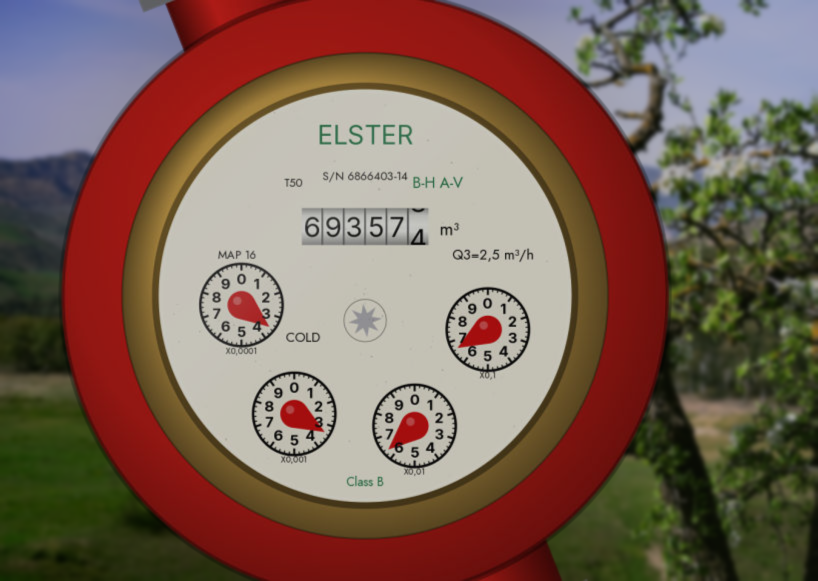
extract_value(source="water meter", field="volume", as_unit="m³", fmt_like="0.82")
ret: 693573.6633
